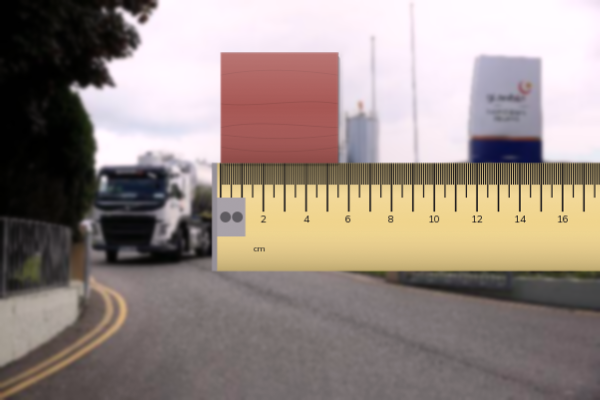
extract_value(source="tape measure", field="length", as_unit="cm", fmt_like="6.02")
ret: 5.5
